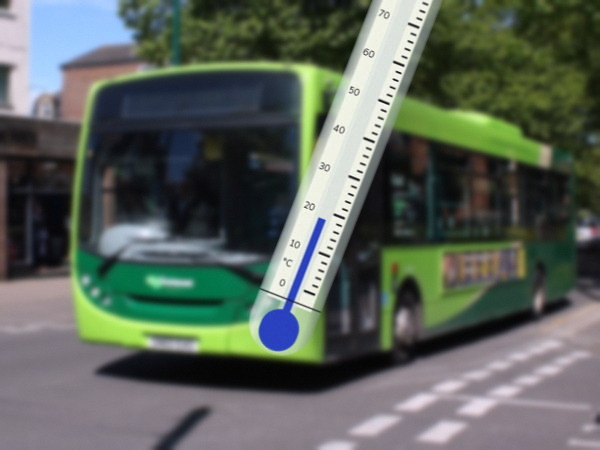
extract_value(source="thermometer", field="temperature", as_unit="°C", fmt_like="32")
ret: 18
